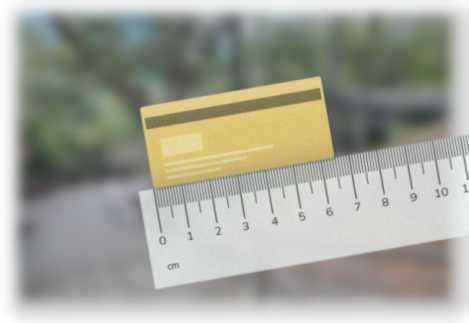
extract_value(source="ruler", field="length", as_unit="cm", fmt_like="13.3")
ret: 6.5
